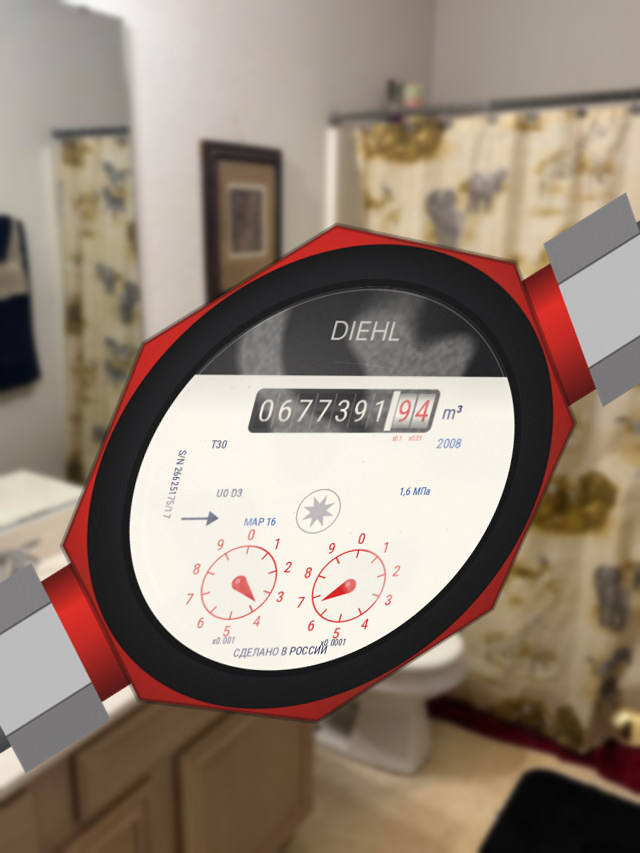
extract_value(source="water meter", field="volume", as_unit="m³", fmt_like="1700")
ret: 677391.9436
